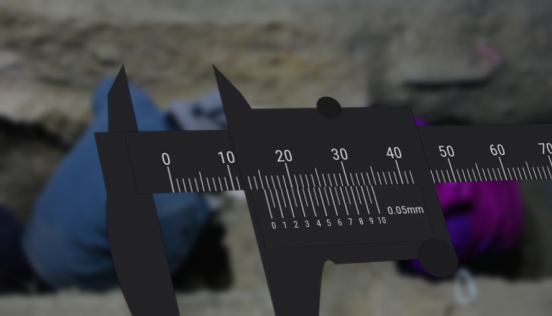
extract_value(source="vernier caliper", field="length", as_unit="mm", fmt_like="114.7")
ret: 15.2
